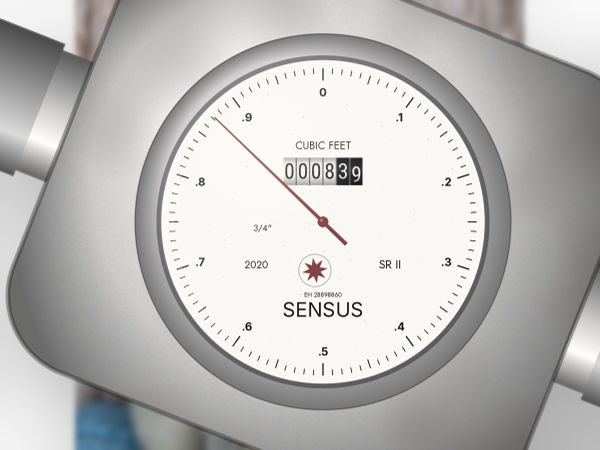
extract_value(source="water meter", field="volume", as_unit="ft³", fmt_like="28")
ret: 838.87
